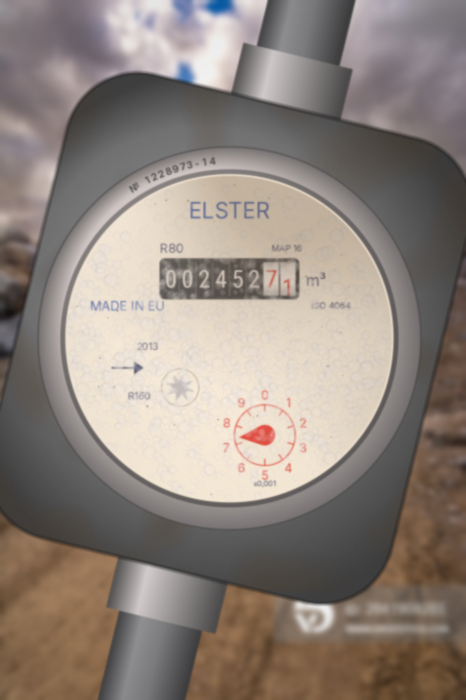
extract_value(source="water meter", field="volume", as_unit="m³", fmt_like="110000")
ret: 2452.707
